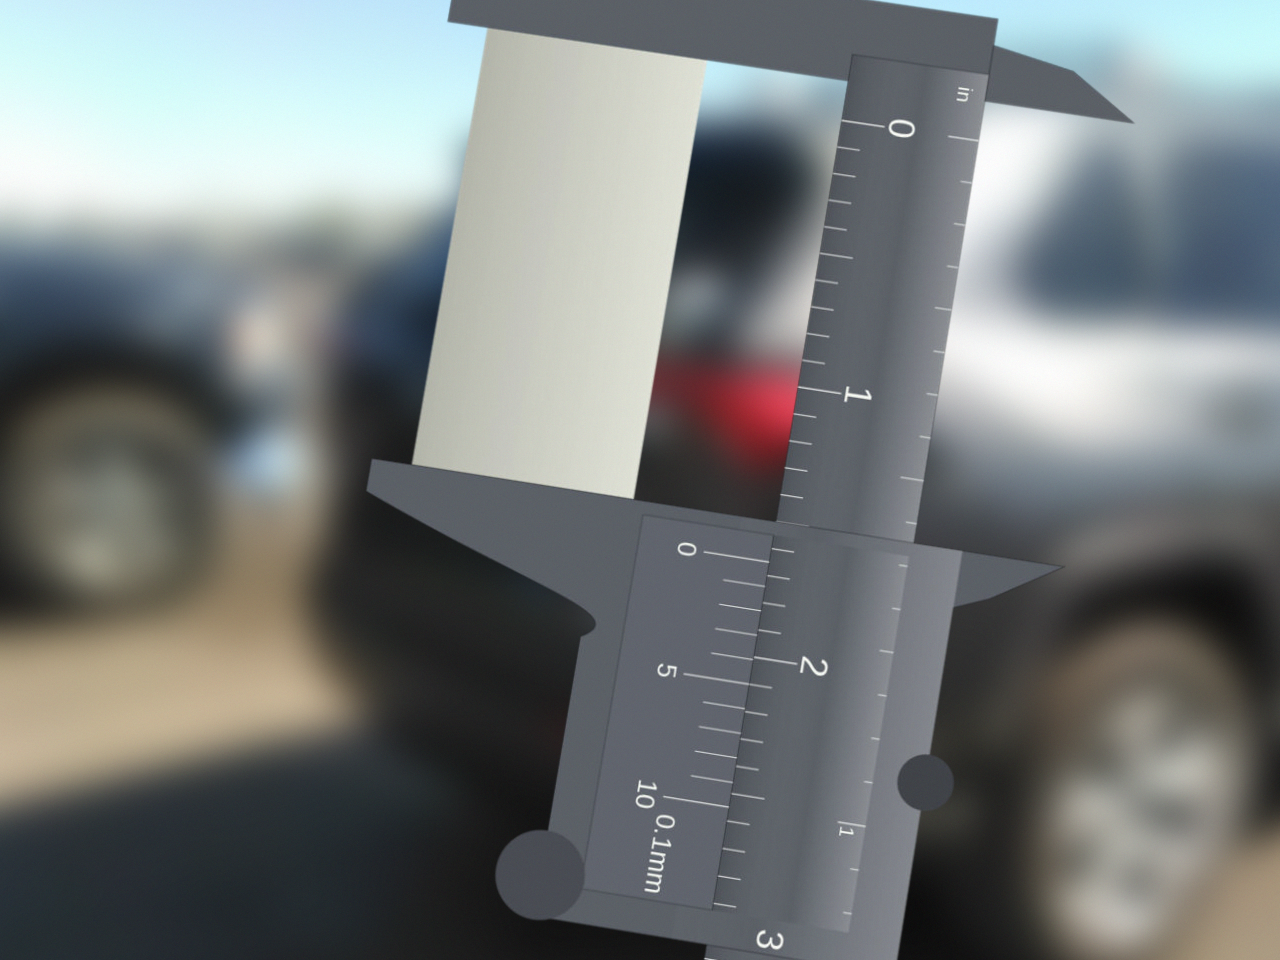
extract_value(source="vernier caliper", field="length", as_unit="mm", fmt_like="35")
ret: 16.5
